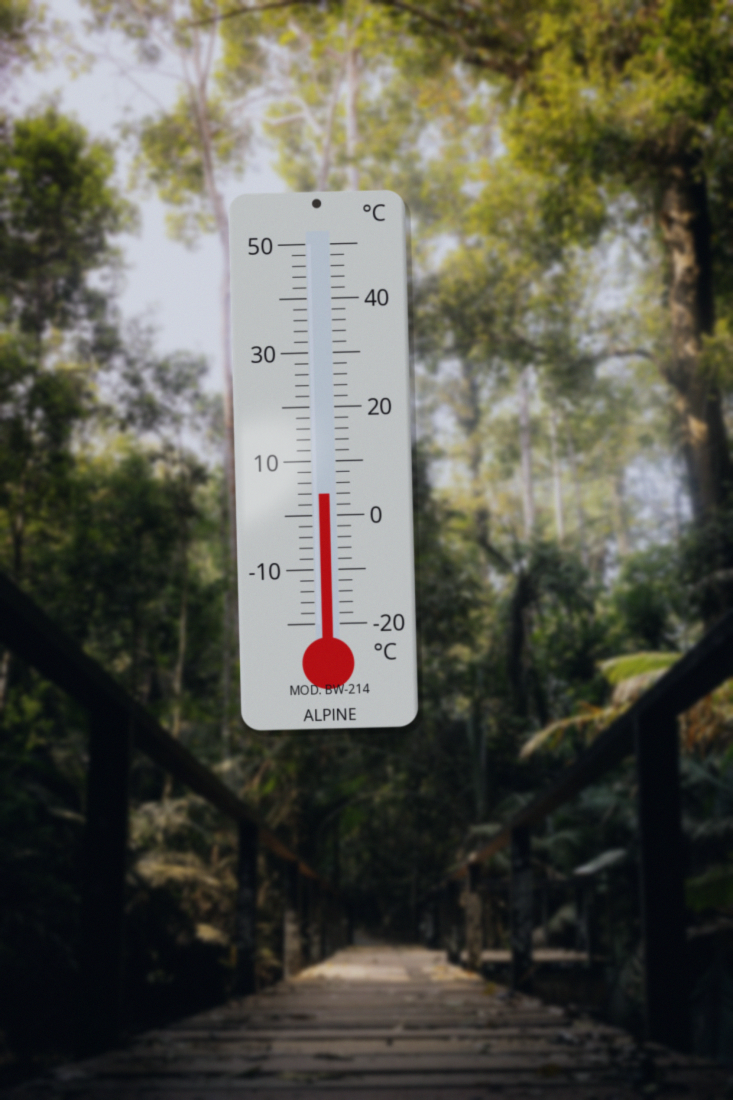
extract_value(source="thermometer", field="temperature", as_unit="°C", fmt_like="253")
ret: 4
